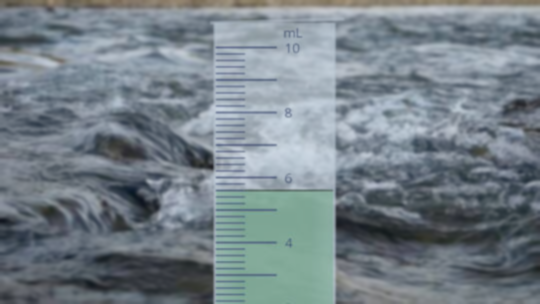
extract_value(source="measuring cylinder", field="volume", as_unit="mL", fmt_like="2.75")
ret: 5.6
